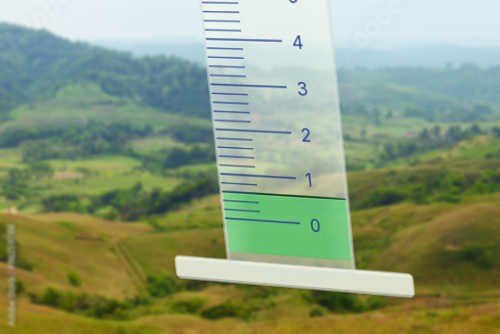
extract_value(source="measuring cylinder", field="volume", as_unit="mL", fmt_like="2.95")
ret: 0.6
